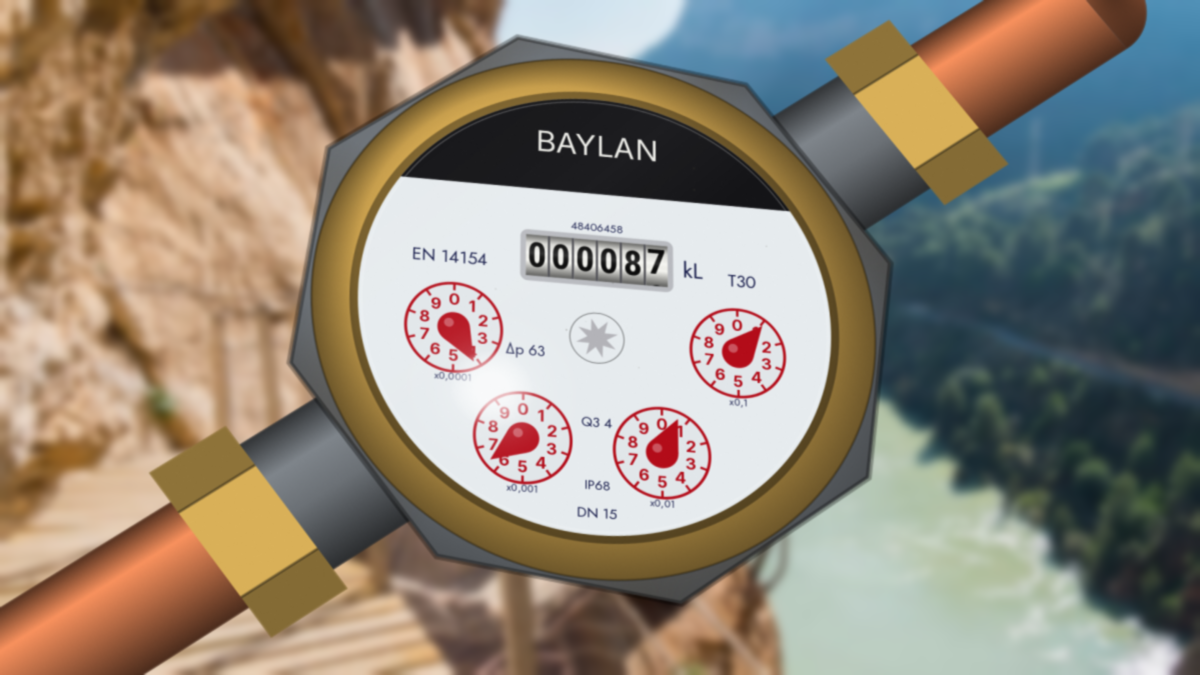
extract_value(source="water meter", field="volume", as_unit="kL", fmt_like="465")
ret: 87.1064
